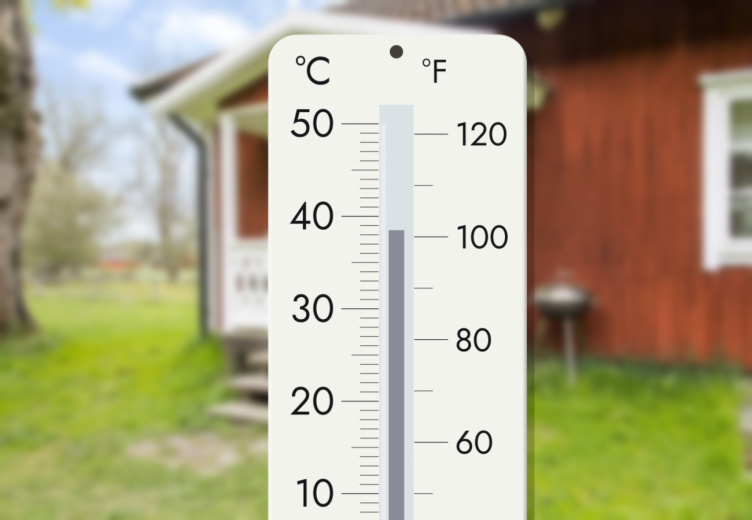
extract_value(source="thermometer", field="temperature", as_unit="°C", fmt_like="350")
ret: 38.5
